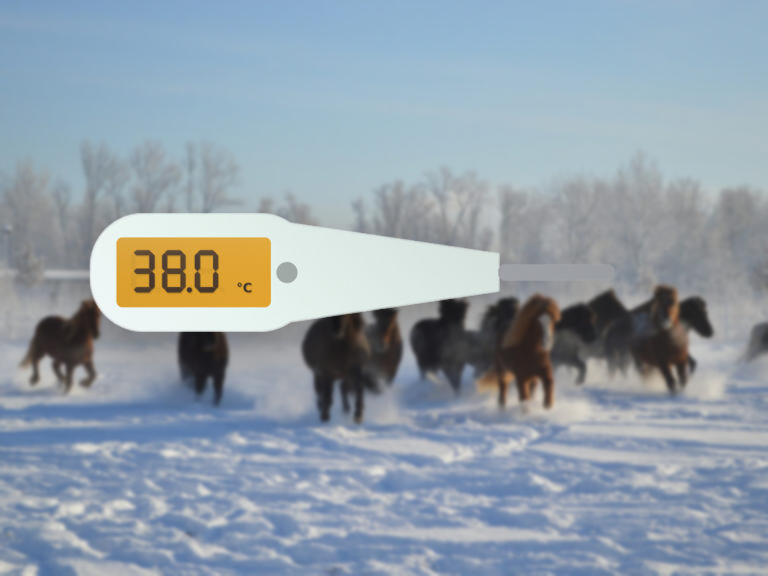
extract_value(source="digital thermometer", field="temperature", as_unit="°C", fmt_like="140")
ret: 38.0
